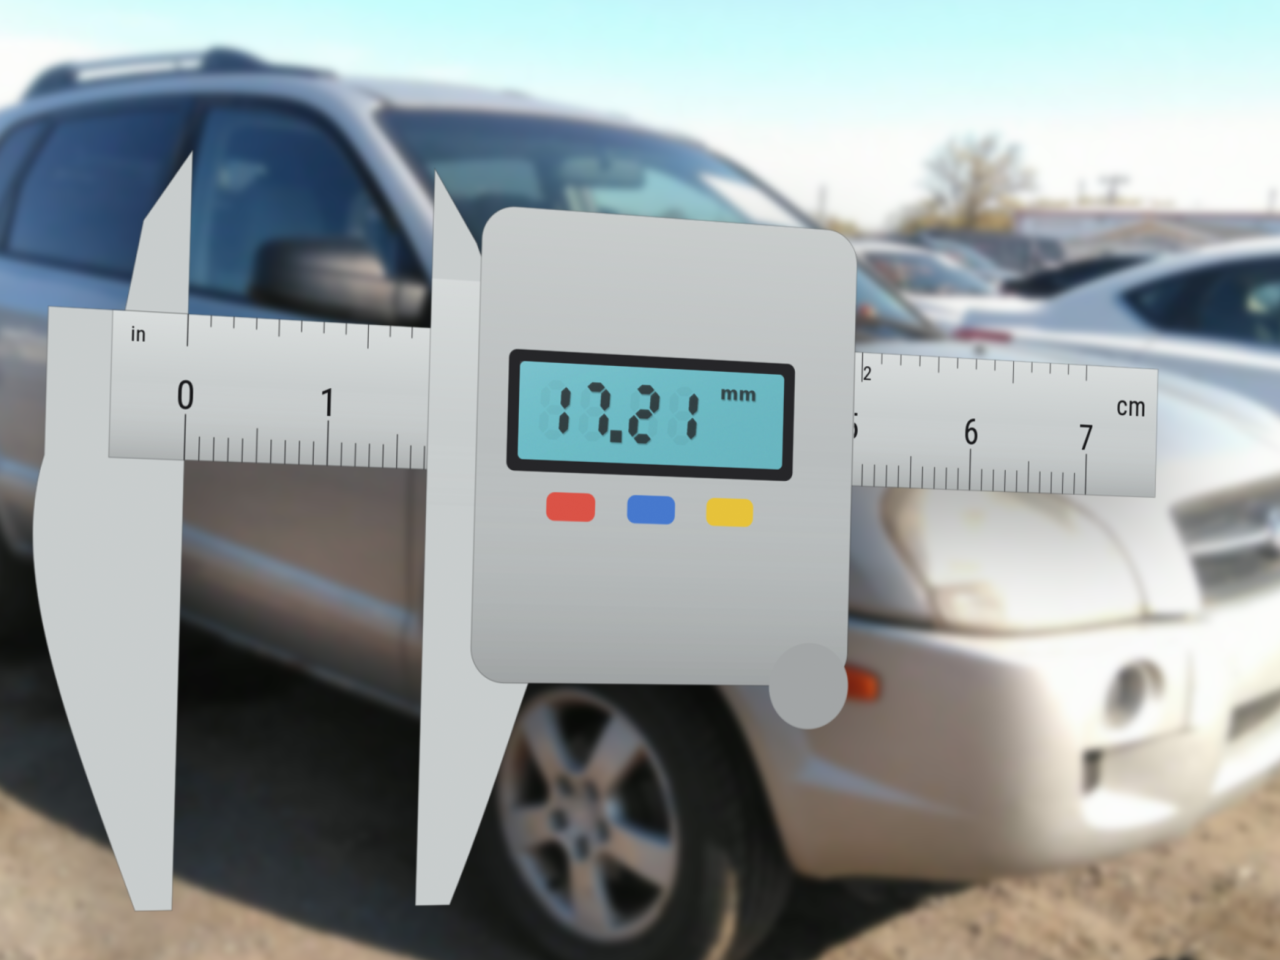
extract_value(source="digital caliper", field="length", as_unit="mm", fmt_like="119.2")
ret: 17.21
